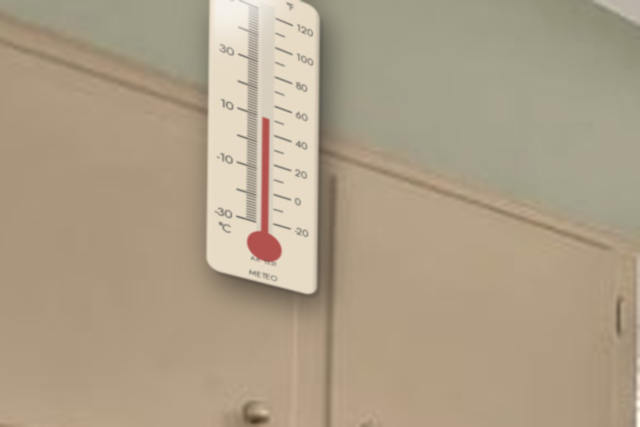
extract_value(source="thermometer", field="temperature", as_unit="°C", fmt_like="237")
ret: 10
